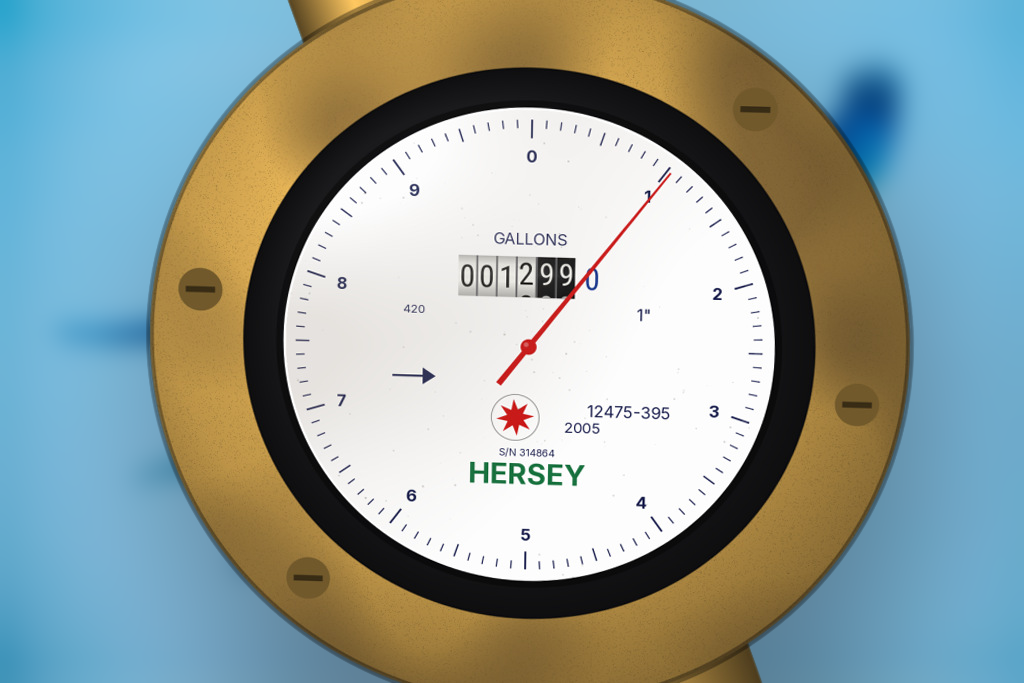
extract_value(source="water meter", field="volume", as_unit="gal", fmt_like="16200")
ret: 12991.0
